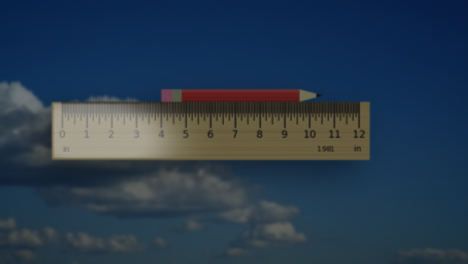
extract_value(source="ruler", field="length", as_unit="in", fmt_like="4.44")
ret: 6.5
